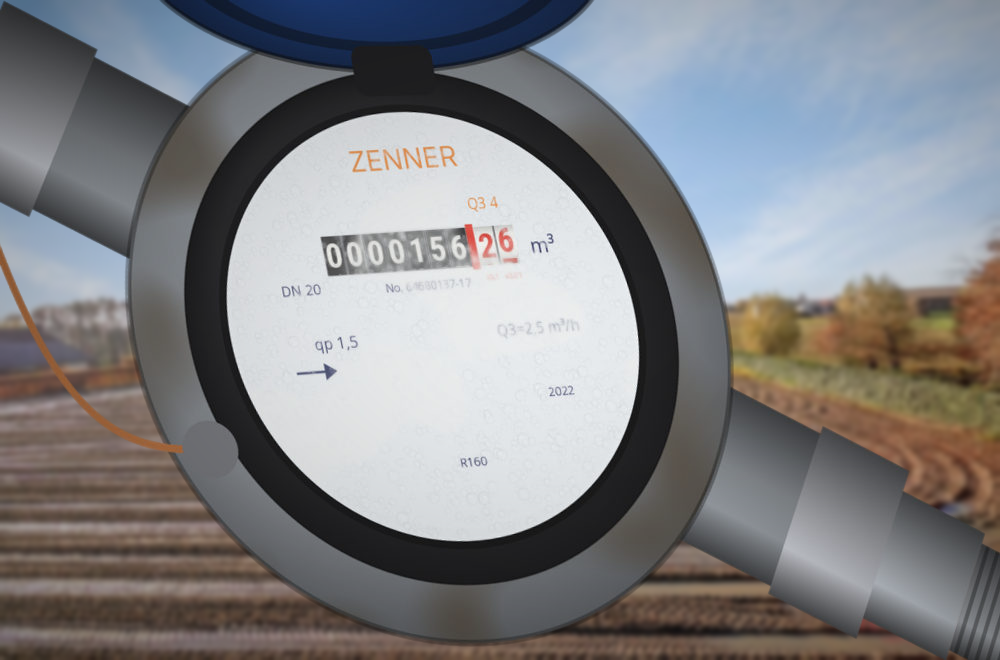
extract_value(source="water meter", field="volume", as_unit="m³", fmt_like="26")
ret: 156.26
